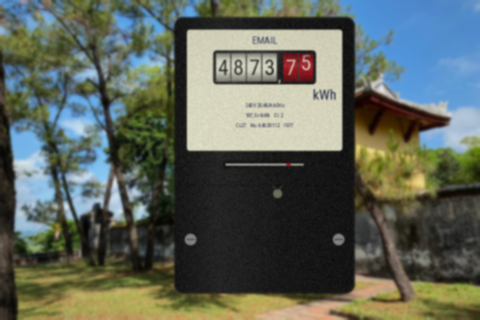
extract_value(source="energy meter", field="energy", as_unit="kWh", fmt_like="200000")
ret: 4873.75
